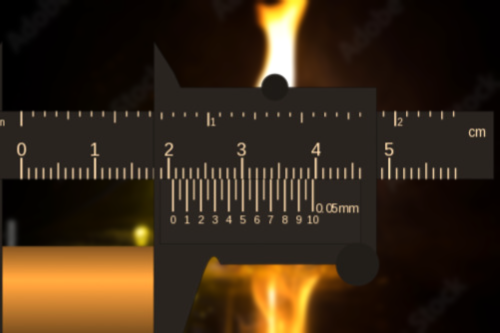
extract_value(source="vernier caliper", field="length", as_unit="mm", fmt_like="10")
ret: 20.6
